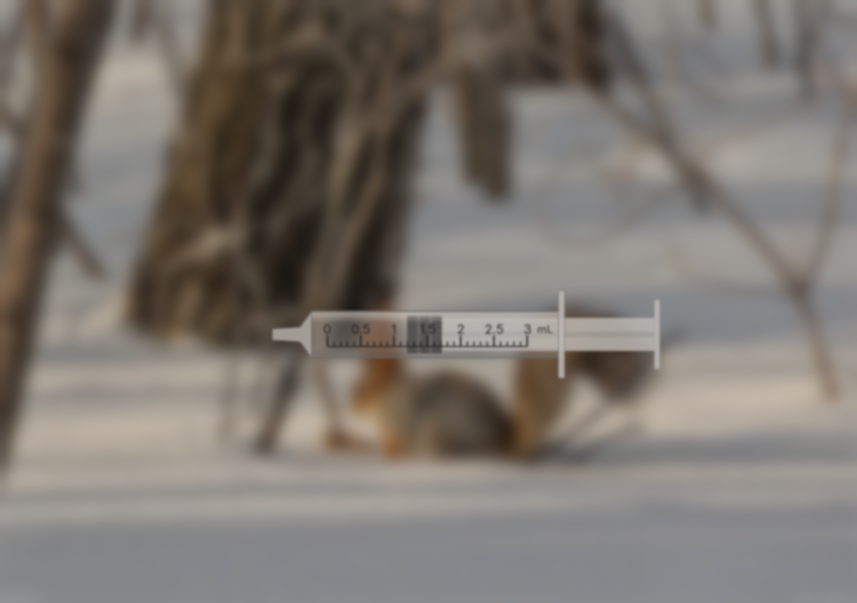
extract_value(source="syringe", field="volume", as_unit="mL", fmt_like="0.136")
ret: 1.2
